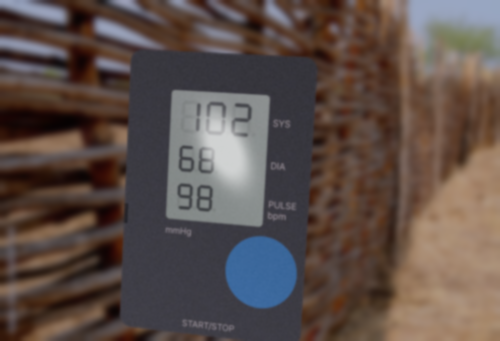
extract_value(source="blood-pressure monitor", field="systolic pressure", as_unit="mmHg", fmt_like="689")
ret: 102
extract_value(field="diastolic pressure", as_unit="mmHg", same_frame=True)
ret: 68
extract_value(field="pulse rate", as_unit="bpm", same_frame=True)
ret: 98
